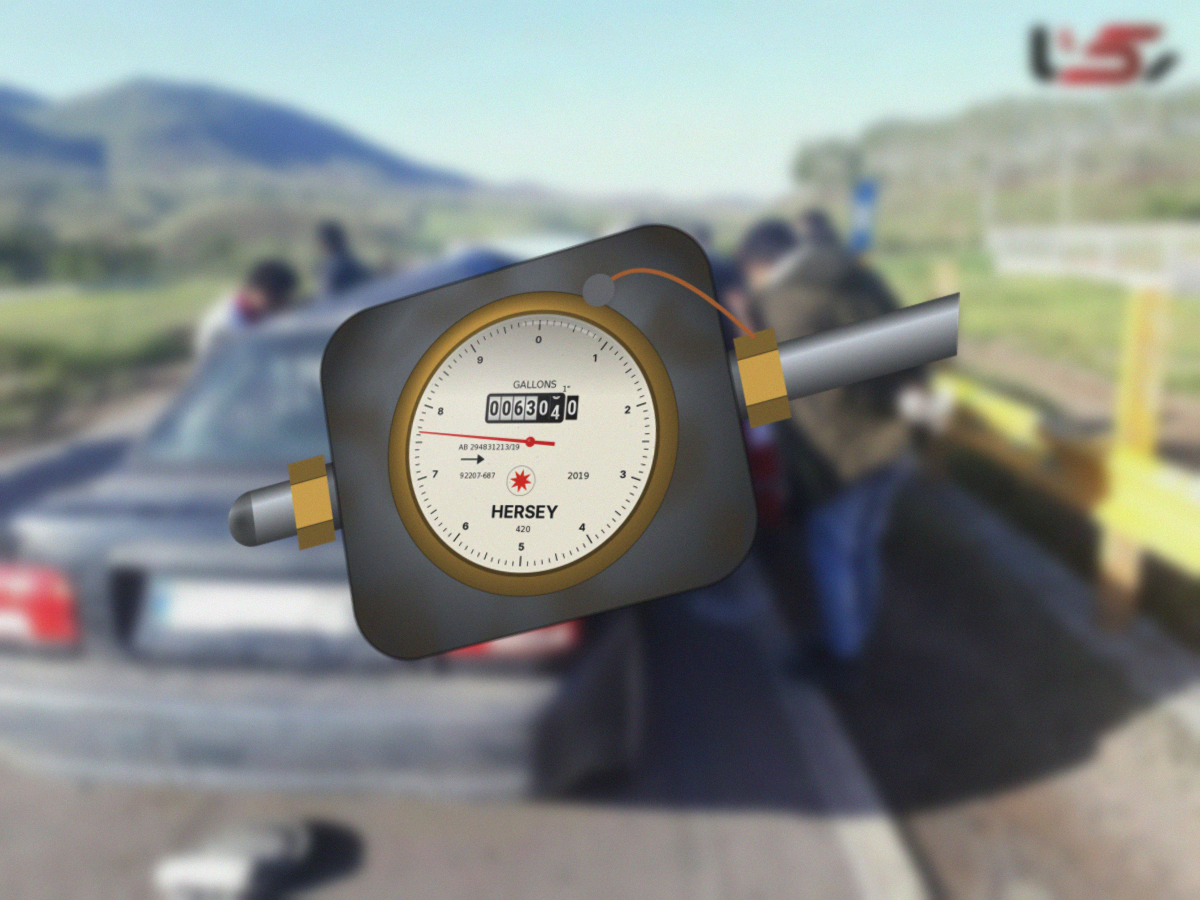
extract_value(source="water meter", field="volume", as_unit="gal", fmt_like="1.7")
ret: 63037.6
